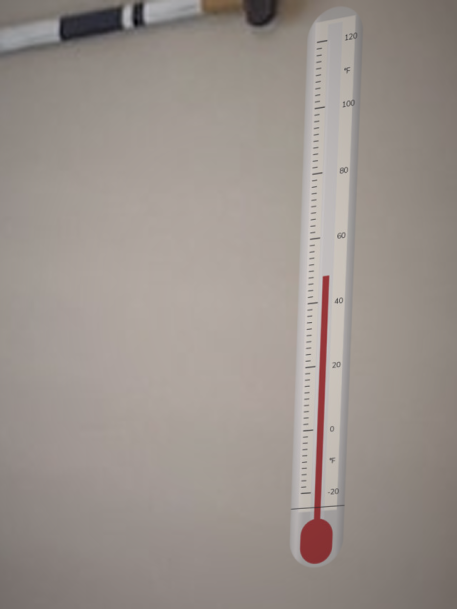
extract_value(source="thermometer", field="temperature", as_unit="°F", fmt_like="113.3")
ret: 48
